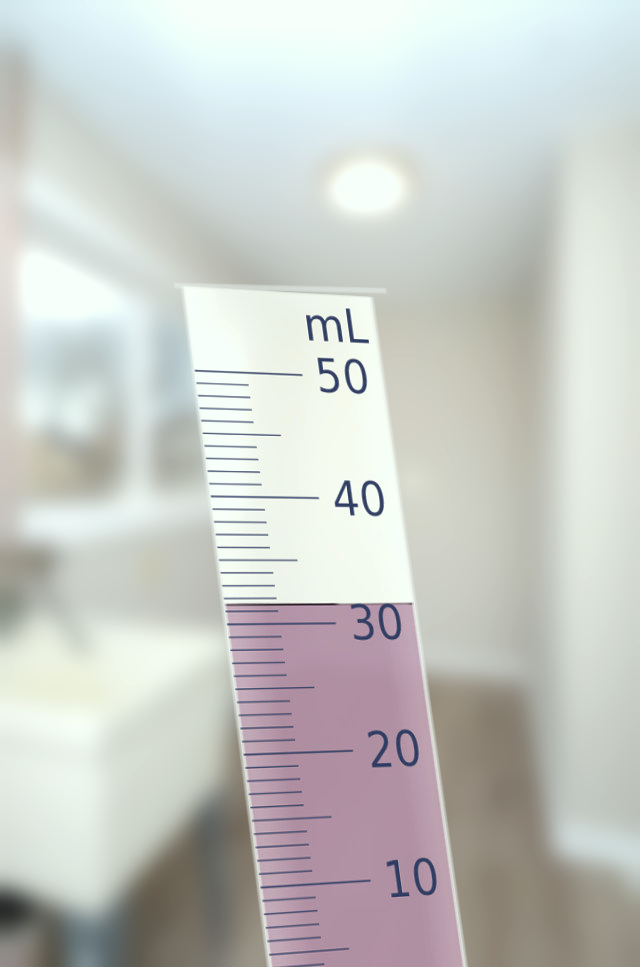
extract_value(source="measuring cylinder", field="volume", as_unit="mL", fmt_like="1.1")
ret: 31.5
